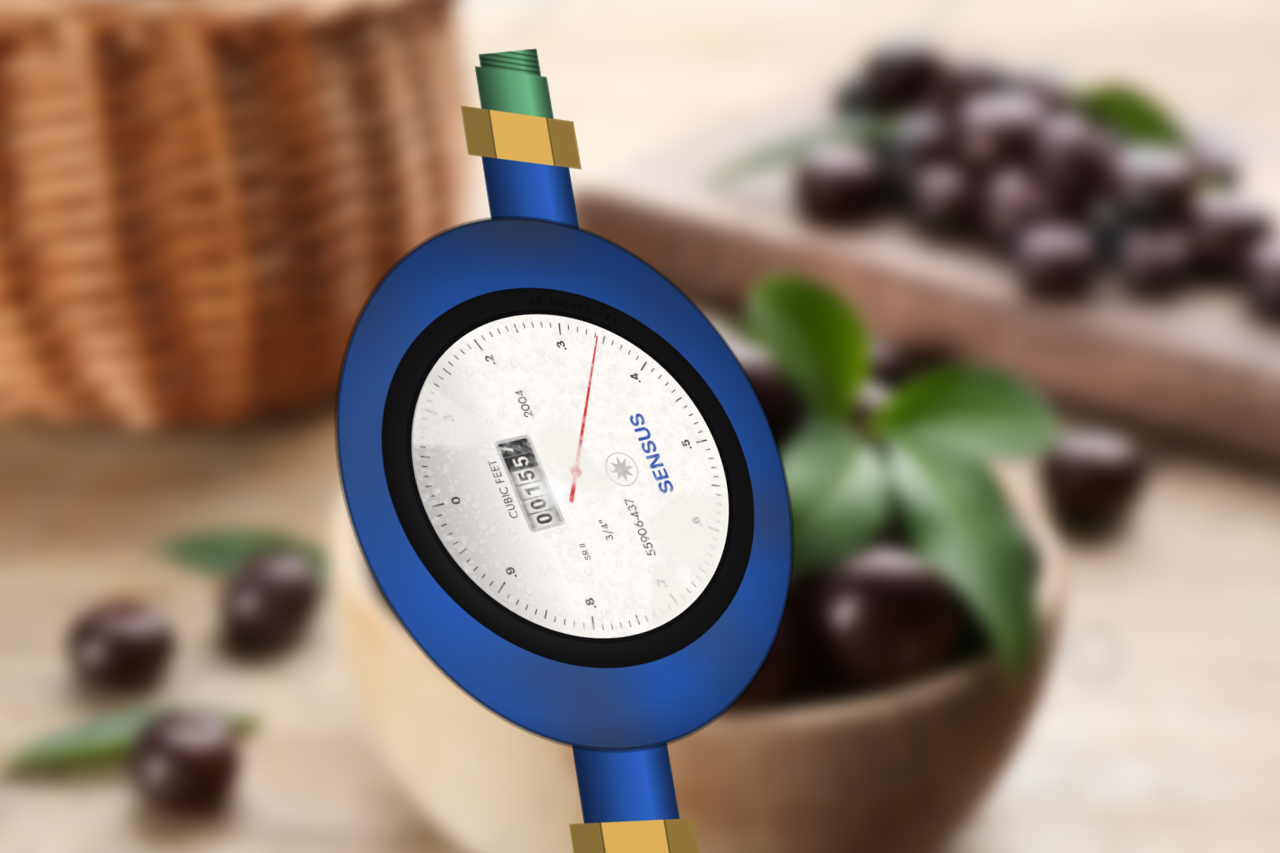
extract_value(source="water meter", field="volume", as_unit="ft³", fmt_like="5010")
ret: 1557.34
